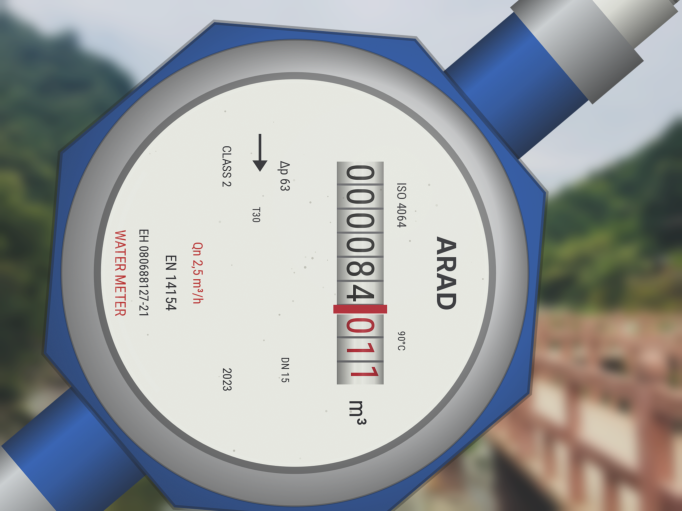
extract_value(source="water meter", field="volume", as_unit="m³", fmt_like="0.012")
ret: 84.011
